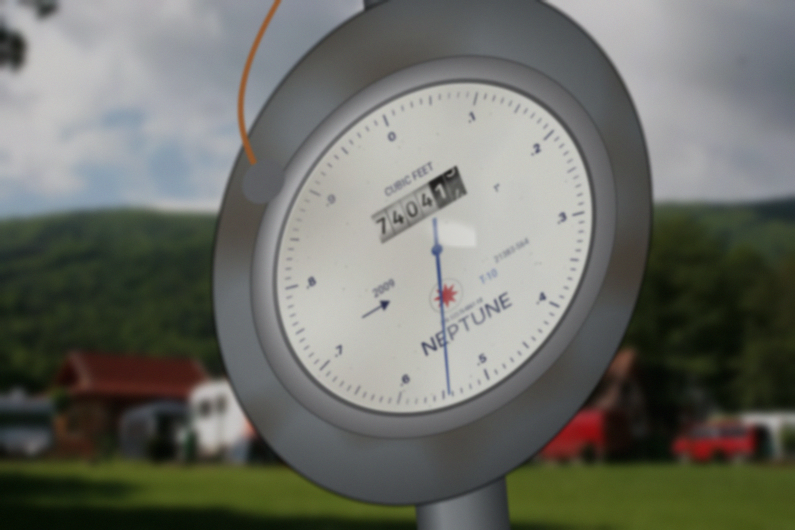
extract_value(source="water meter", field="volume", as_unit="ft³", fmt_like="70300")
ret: 740413.54
